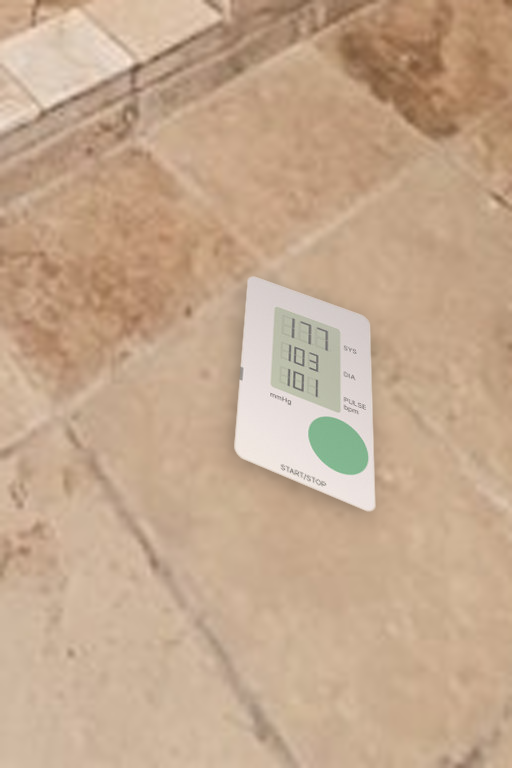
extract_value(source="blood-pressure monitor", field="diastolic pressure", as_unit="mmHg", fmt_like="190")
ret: 103
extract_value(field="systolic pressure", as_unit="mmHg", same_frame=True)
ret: 177
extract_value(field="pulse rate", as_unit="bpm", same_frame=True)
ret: 101
